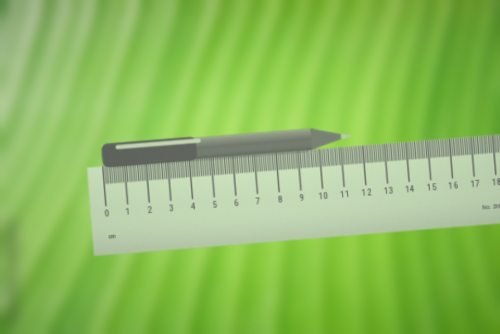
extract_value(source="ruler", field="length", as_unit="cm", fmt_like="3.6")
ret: 11.5
